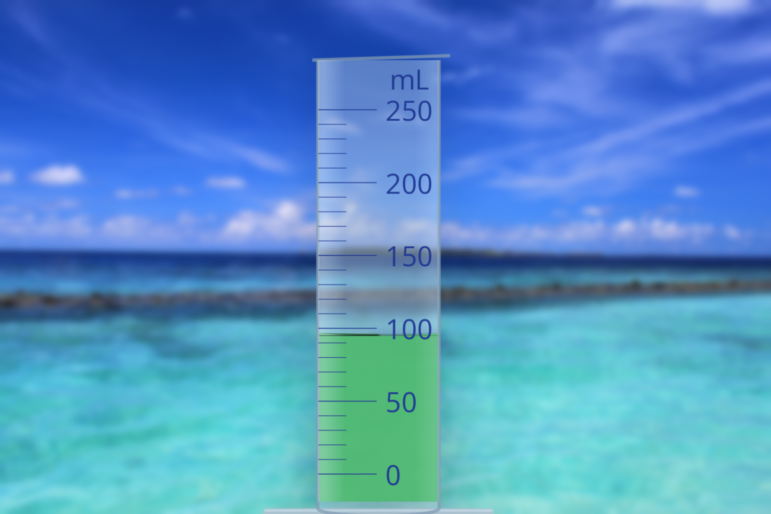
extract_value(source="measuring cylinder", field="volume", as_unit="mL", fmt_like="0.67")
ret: 95
